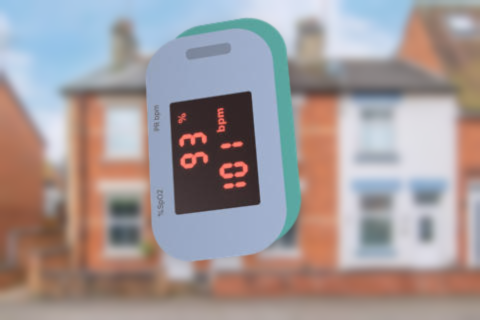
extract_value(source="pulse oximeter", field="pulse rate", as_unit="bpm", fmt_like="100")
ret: 101
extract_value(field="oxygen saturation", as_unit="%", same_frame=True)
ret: 93
